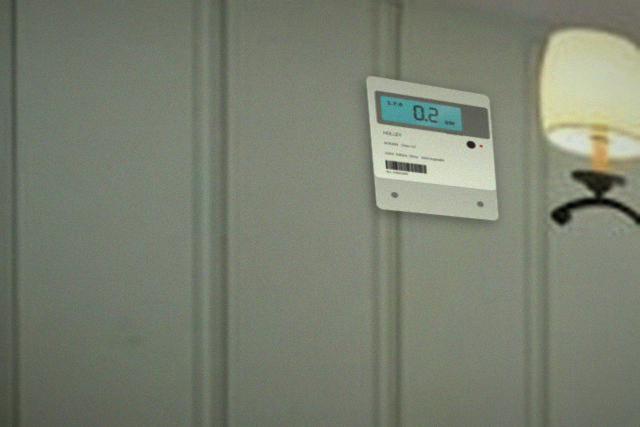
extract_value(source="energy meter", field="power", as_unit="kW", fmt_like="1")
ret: 0.2
